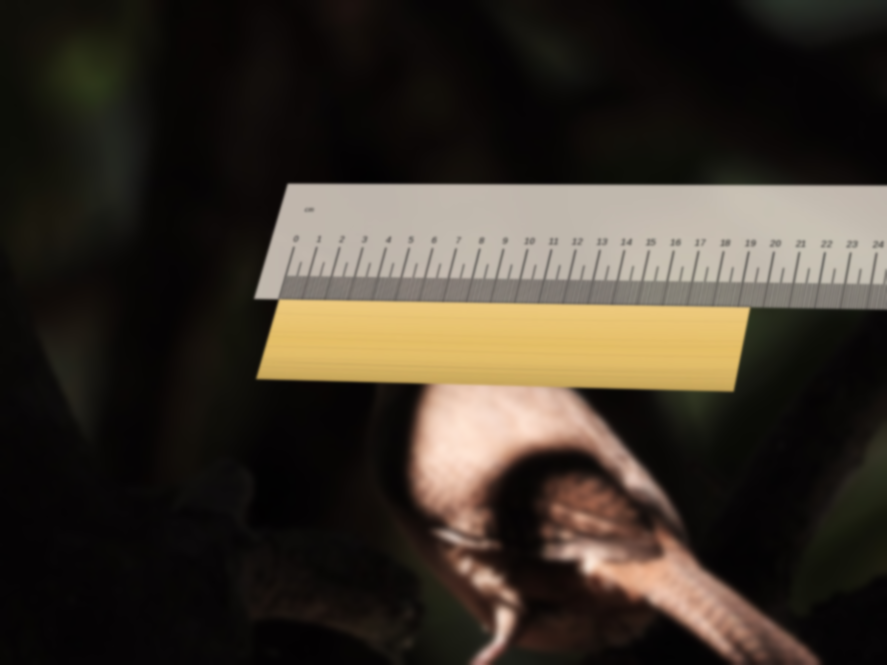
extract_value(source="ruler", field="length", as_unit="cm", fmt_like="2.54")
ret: 19.5
